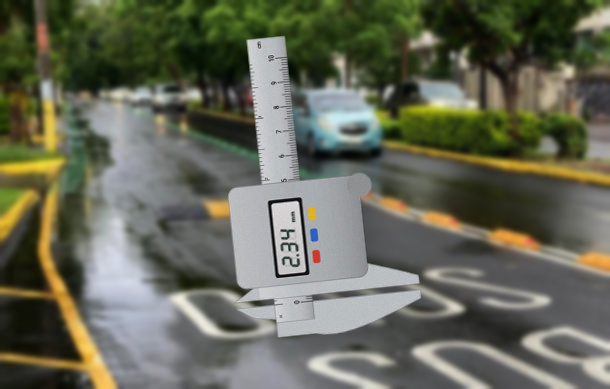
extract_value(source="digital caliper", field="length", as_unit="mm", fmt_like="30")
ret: 2.34
